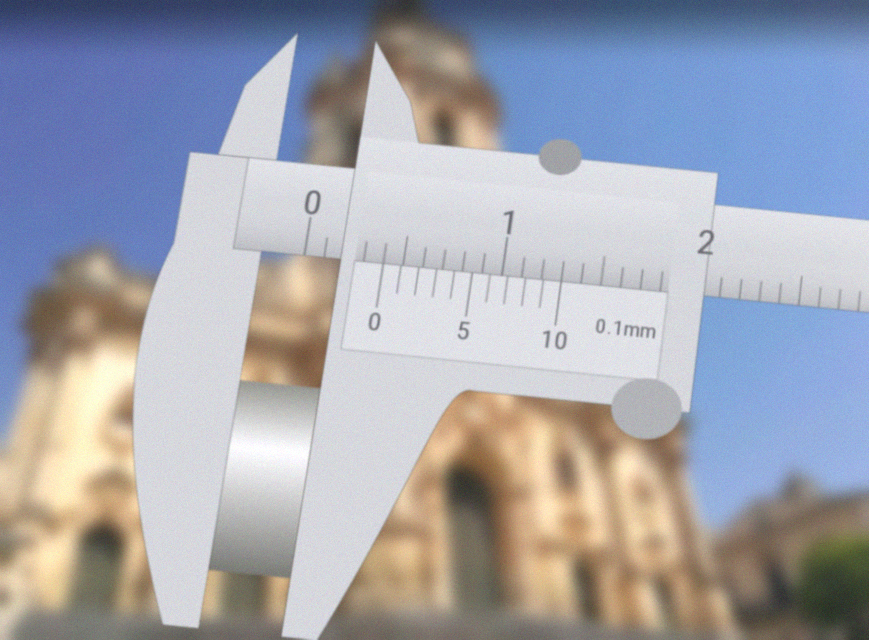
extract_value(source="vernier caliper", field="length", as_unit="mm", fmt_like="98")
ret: 4.0
